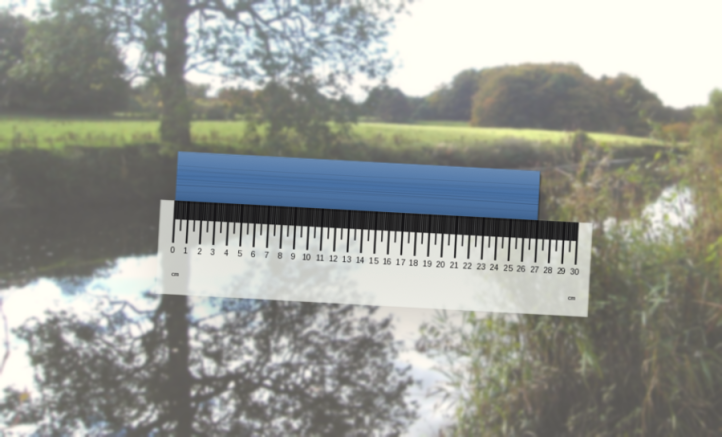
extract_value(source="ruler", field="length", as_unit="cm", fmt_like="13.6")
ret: 27
